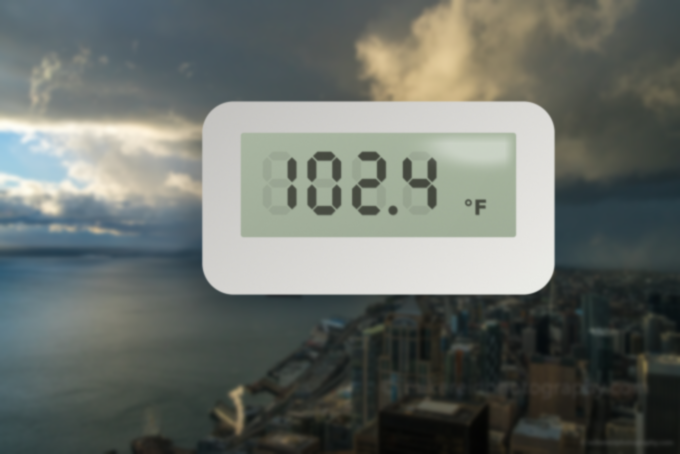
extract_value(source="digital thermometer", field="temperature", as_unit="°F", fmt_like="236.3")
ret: 102.4
